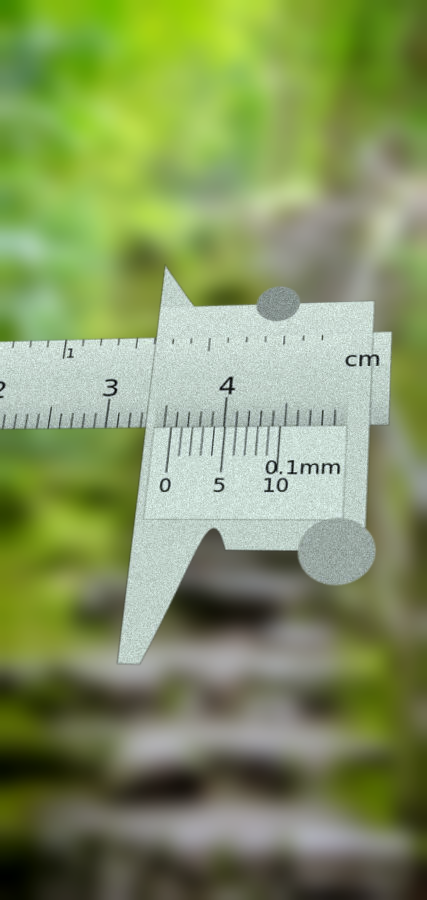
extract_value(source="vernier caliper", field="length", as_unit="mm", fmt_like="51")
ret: 35.6
